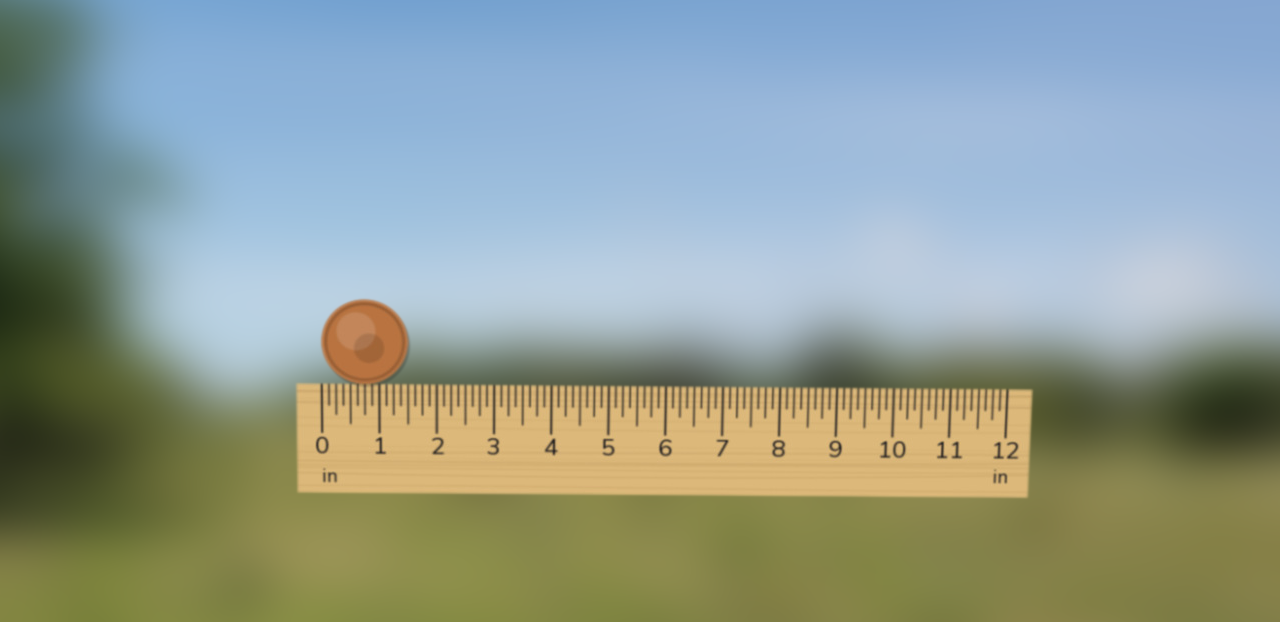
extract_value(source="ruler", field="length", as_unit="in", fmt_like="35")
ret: 1.5
